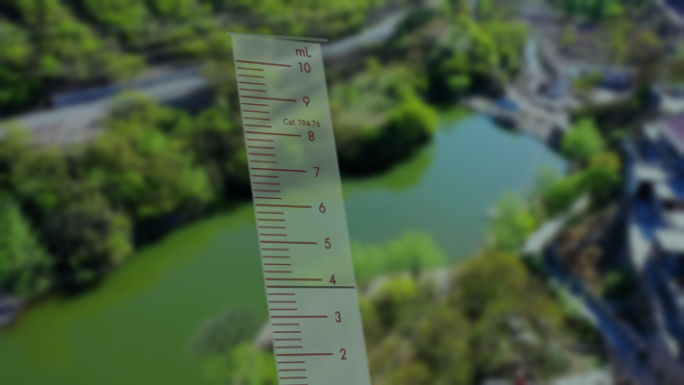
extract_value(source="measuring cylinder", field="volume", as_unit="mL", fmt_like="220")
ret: 3.8
